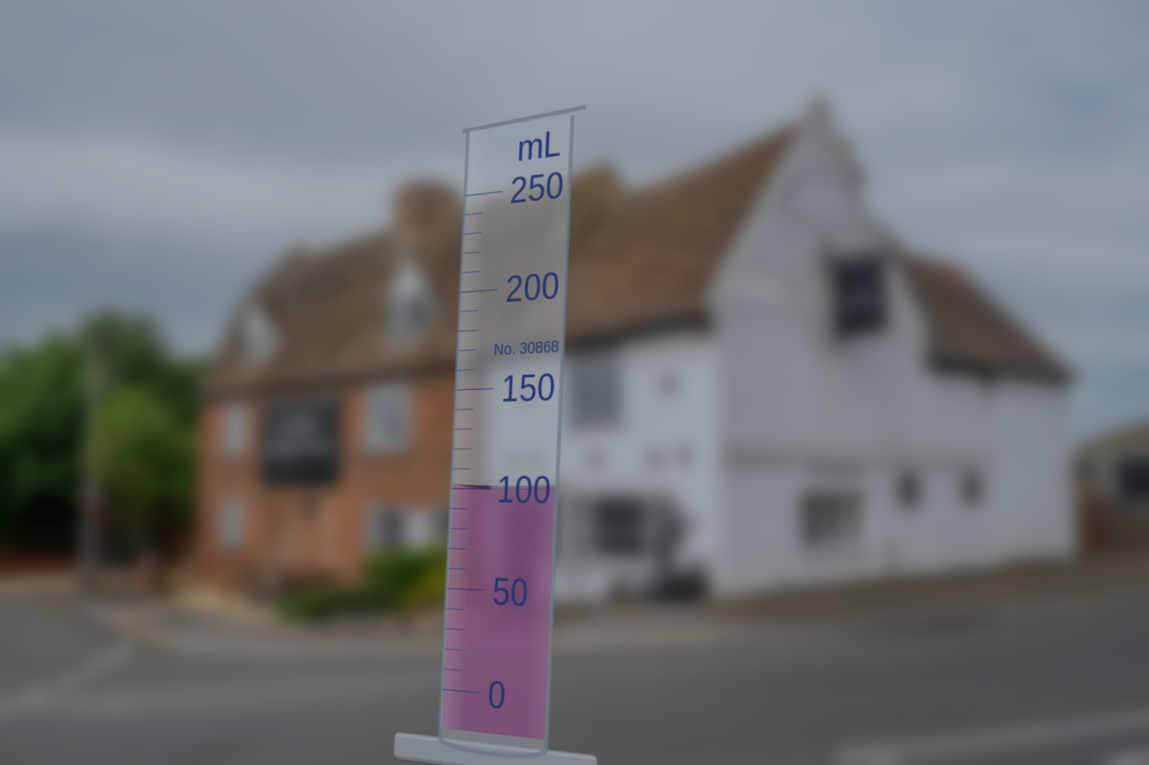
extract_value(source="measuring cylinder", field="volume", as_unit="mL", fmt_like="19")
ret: 100
